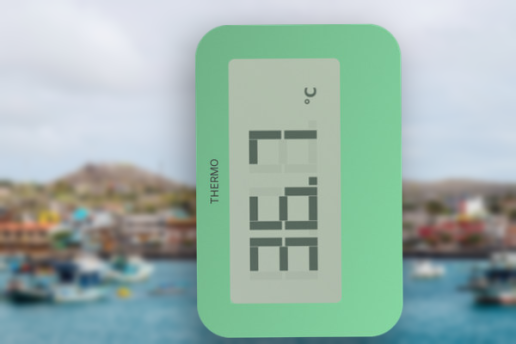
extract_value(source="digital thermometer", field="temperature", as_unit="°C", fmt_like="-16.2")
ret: 36.7
